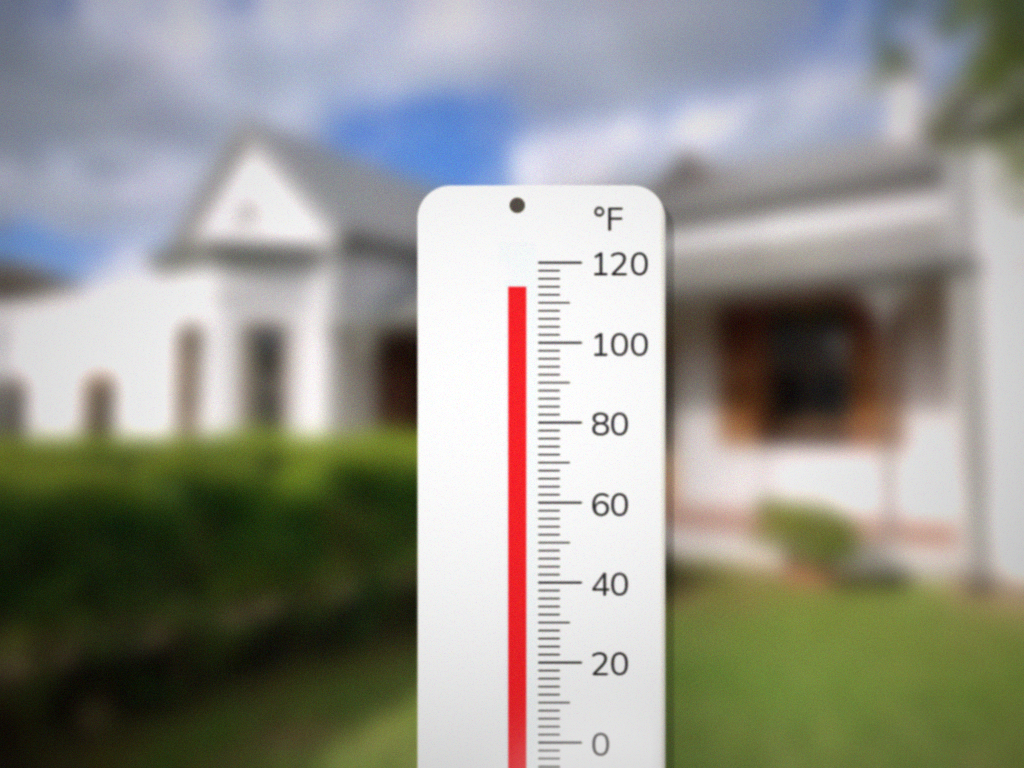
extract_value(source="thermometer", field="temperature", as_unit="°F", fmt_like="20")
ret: 114
